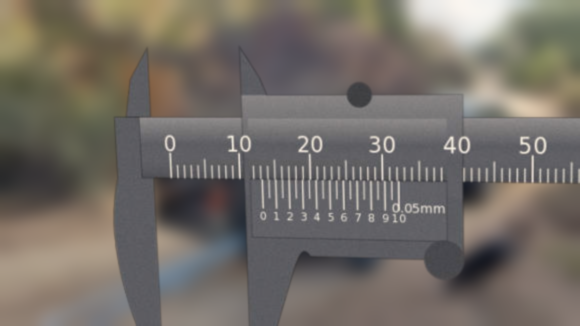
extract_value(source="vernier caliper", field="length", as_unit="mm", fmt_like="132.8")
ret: 13.2
